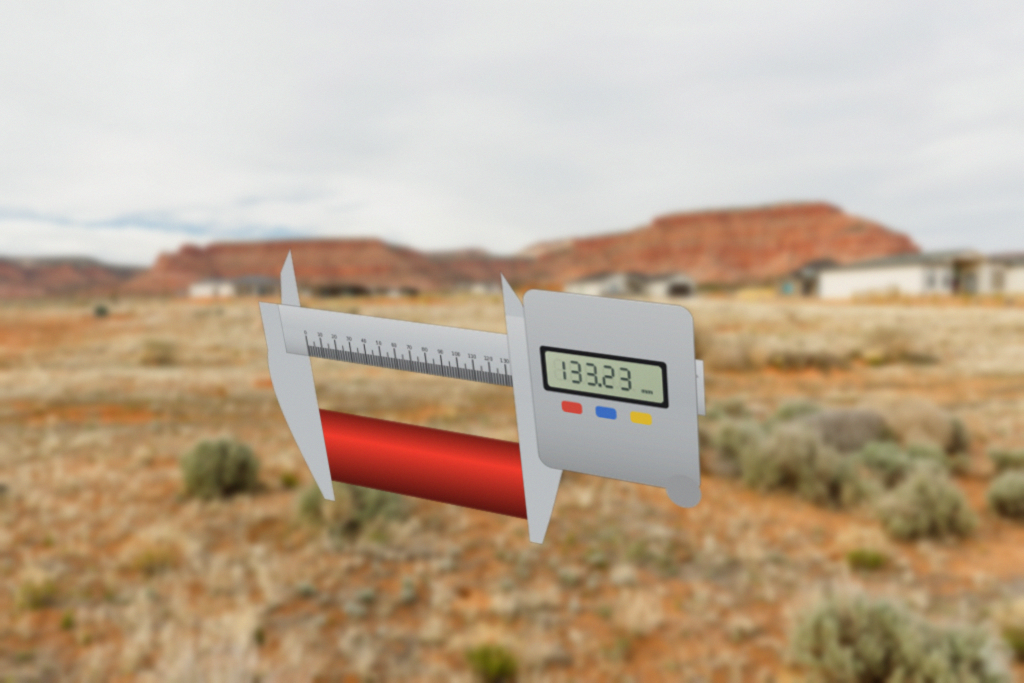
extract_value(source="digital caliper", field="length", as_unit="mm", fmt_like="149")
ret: 133.23
